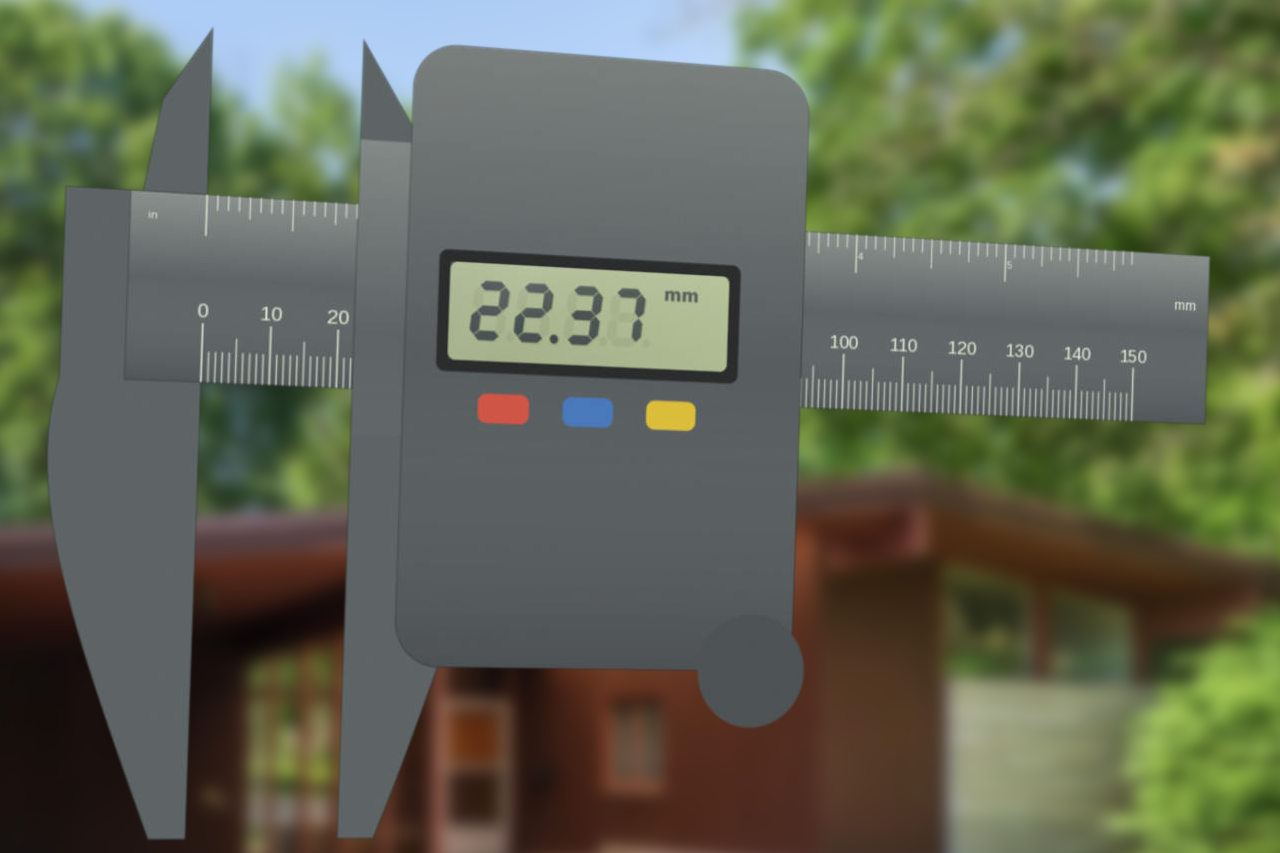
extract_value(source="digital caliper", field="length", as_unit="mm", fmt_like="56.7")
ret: 22.37
